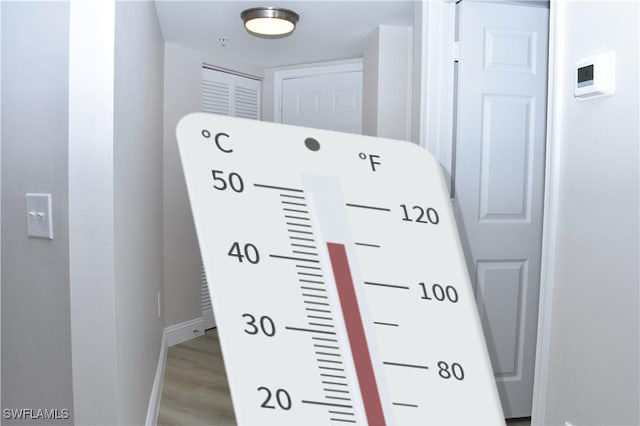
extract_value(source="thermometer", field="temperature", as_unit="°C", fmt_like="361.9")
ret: 43
